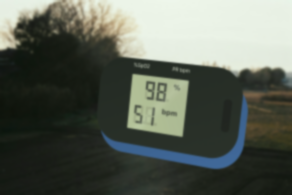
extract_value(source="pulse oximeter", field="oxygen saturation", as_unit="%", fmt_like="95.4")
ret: 98
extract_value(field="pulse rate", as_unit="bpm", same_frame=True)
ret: 51
